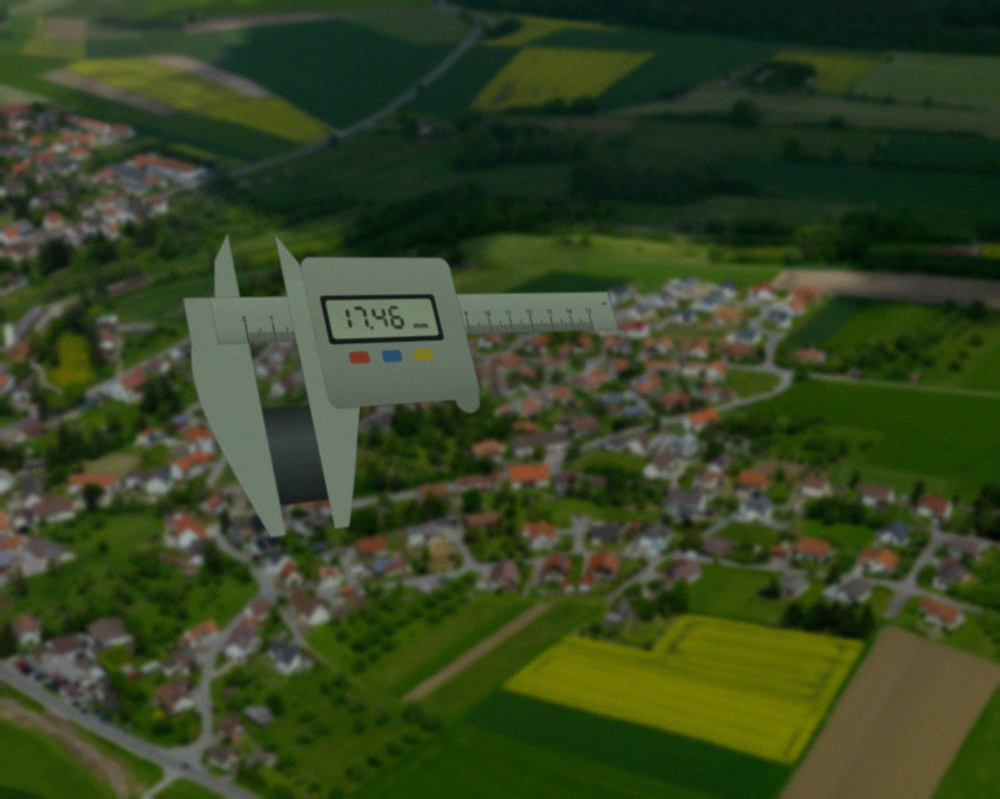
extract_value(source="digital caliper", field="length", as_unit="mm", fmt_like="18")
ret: 17.46
